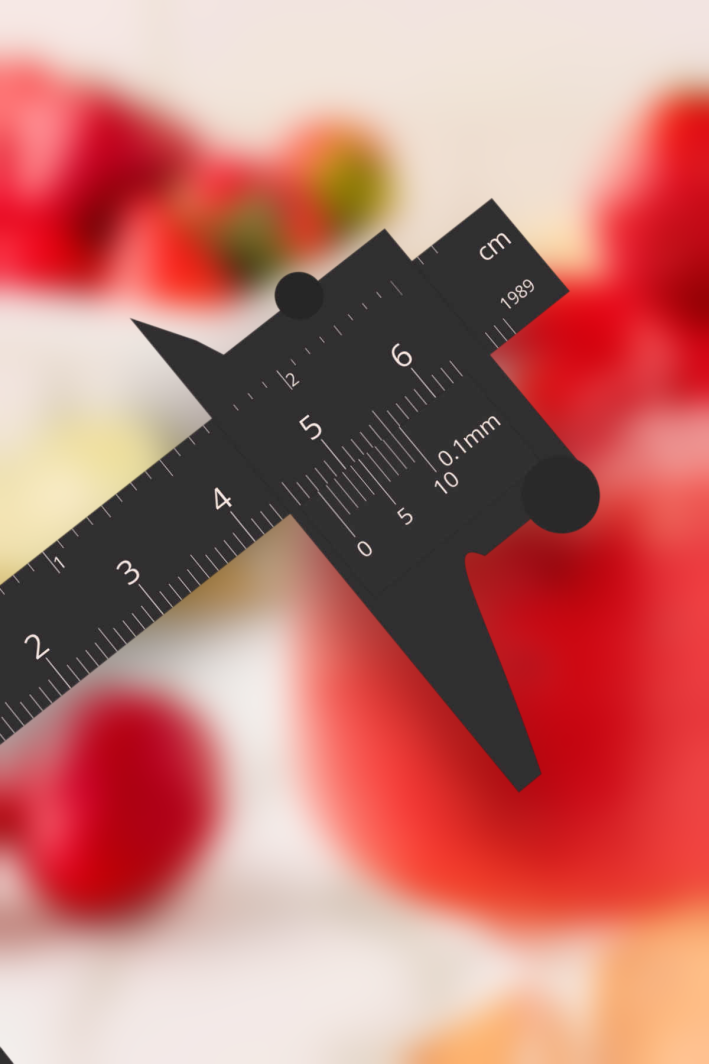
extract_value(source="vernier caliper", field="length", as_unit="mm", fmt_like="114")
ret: 46.9
